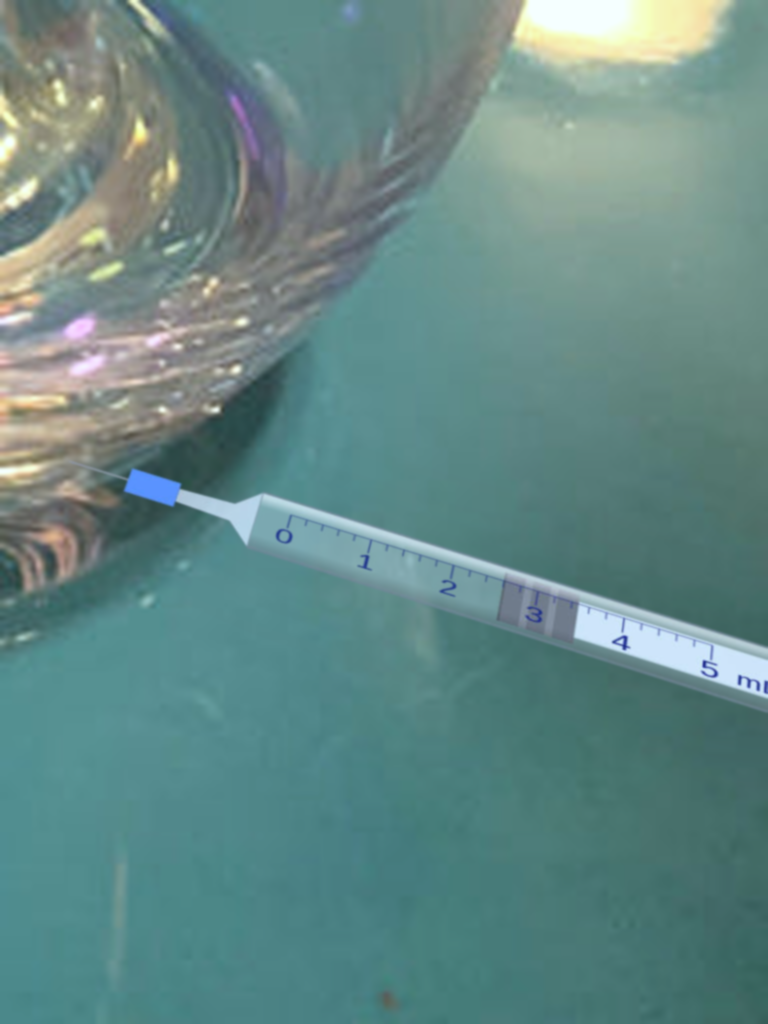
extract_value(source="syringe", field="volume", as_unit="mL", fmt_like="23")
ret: 2.6
